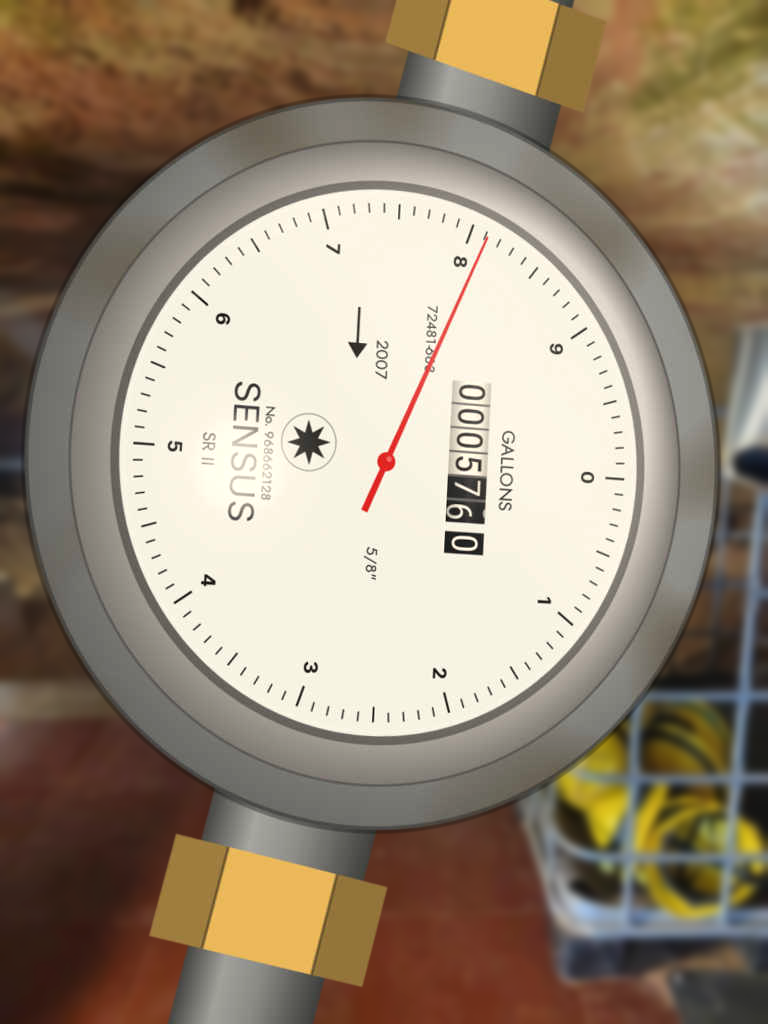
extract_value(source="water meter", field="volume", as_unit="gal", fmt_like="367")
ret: 5758.1
